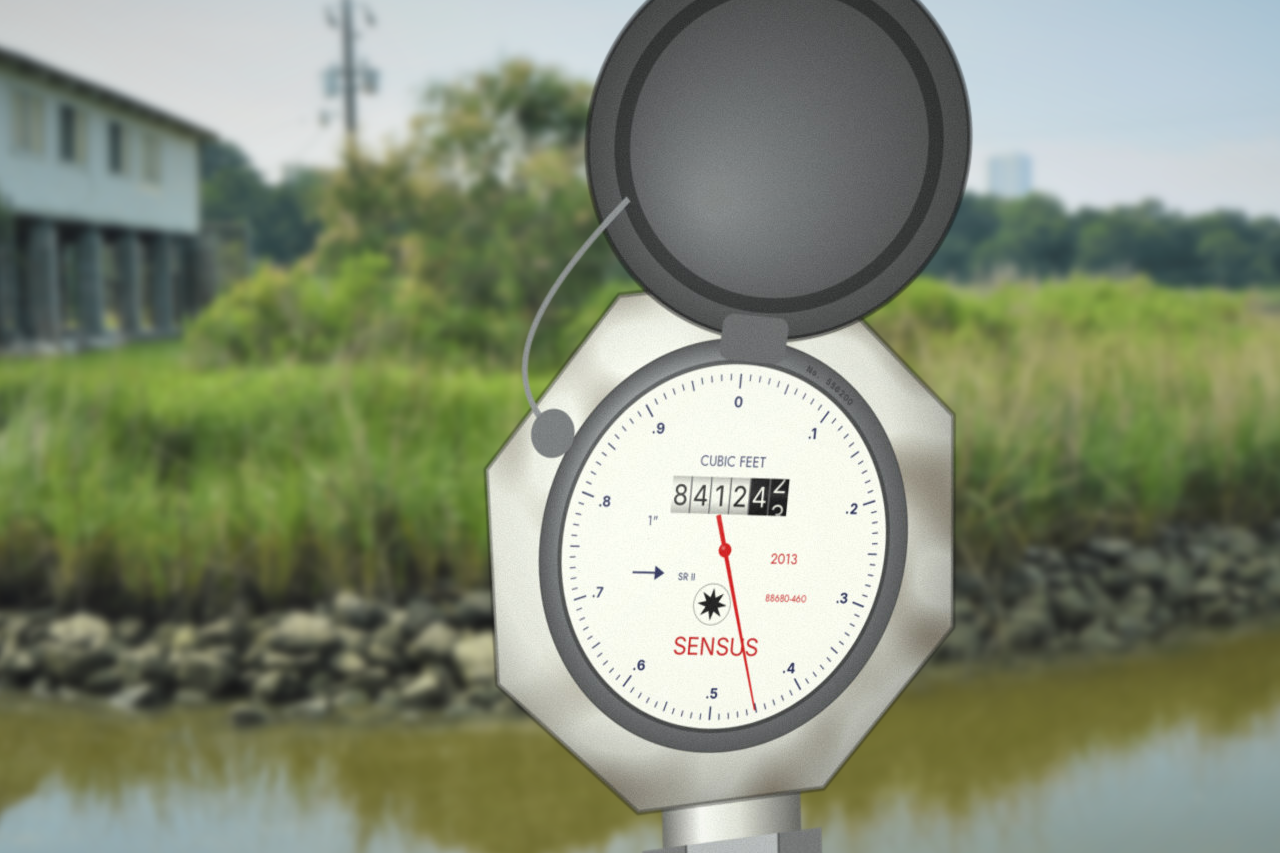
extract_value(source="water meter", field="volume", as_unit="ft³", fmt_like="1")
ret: 841242.45
